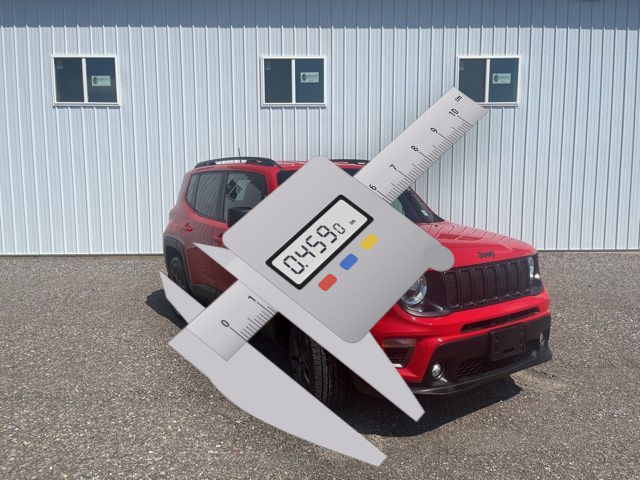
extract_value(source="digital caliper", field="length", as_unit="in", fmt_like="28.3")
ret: 0.4590
